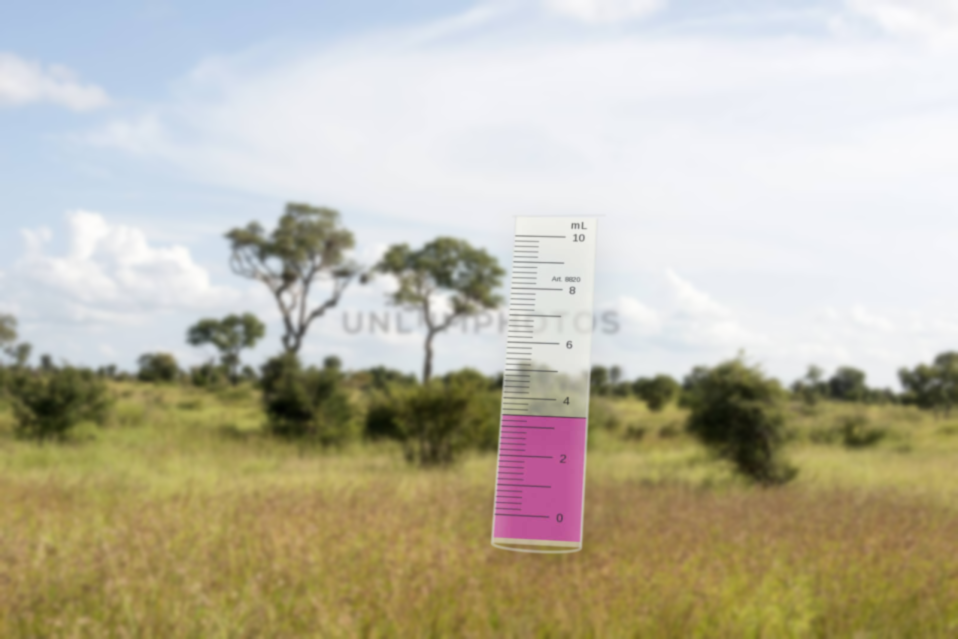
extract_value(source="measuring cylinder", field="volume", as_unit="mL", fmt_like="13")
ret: 3.4
